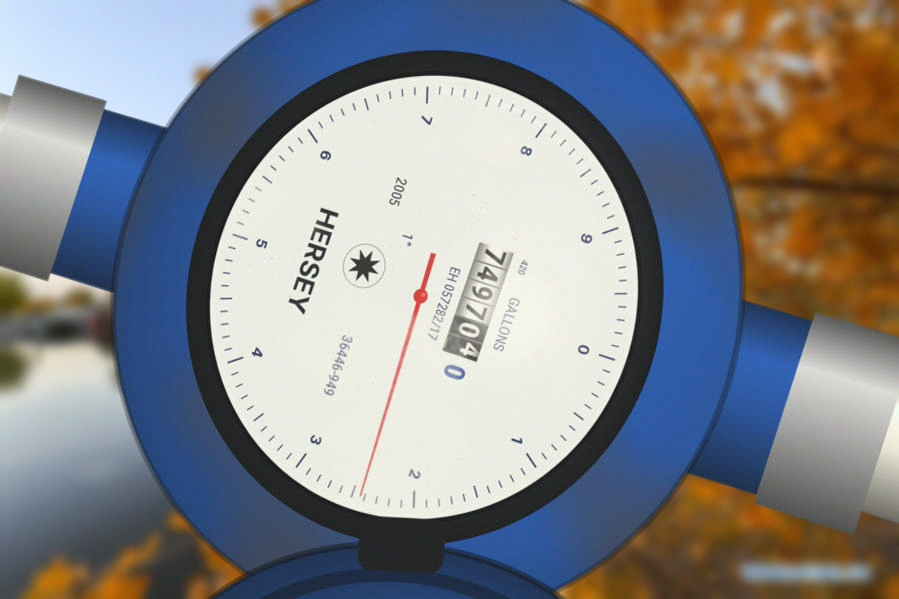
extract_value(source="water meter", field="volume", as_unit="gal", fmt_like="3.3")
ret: 7497042.4
